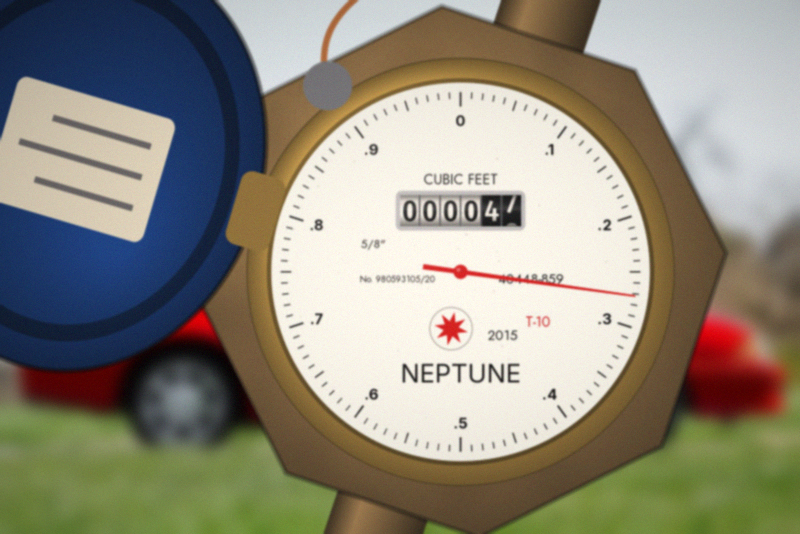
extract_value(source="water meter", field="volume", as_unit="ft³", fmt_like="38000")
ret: 47.27
